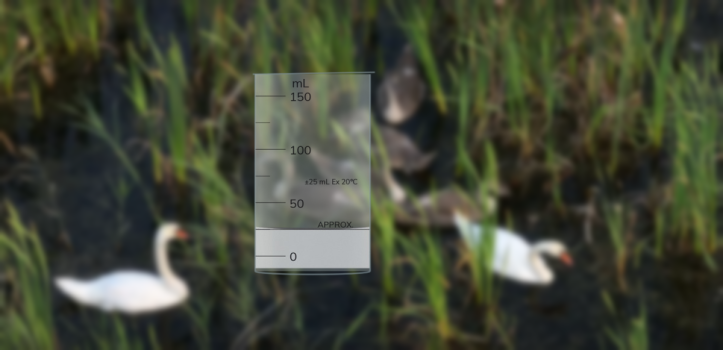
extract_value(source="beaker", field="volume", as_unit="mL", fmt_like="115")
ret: 25
